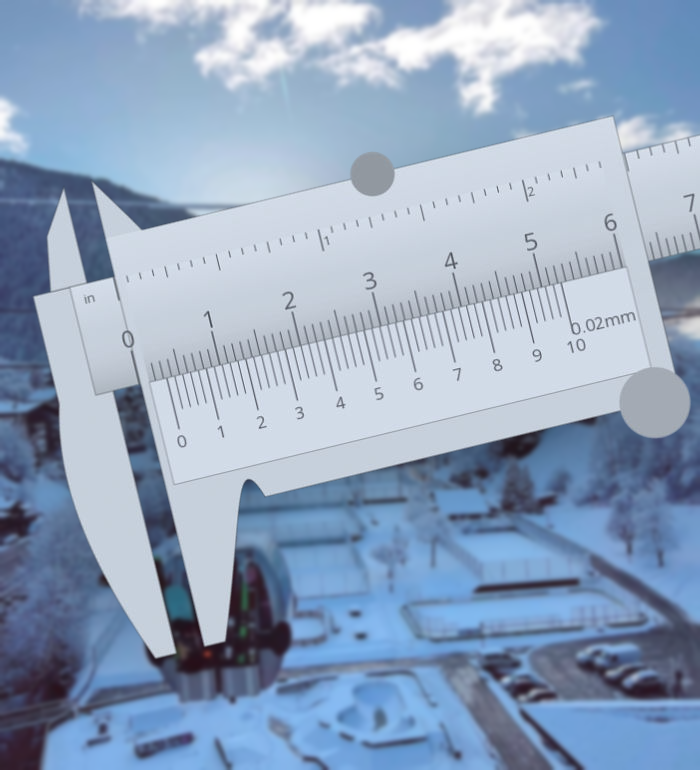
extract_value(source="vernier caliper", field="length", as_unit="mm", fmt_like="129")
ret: 3.4
